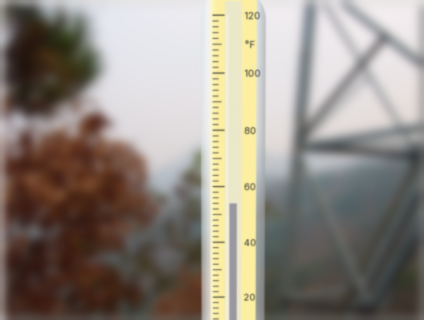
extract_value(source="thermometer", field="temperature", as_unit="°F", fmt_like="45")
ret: 54
